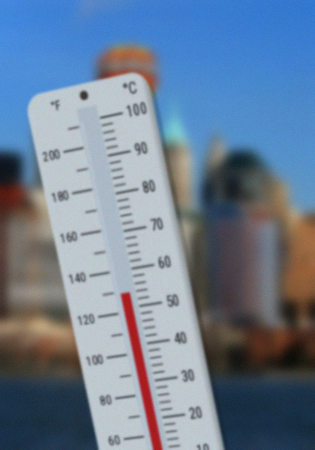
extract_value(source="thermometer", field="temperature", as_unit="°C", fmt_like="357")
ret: 54
